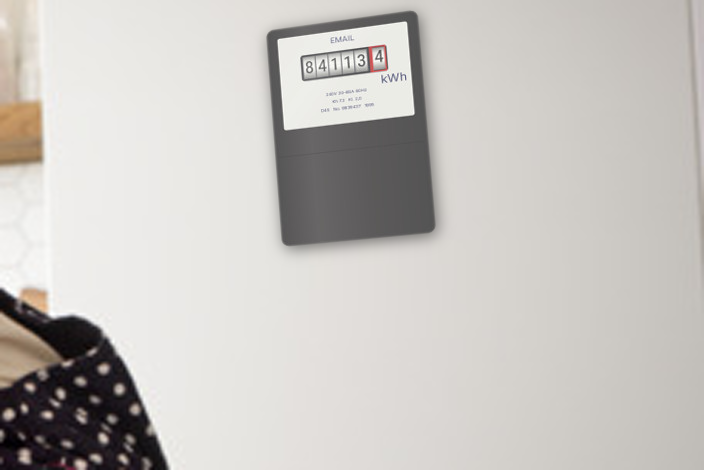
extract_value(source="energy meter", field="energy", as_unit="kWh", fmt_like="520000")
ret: 84113.4
